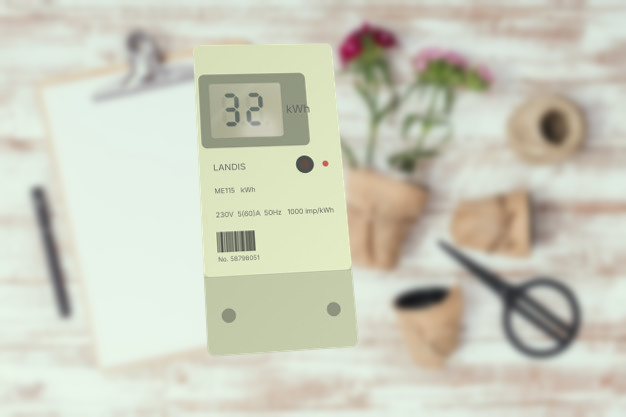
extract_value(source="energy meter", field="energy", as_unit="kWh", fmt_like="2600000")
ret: 32
